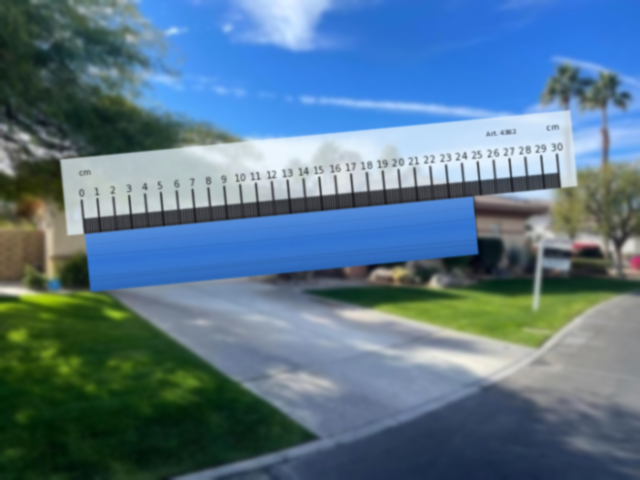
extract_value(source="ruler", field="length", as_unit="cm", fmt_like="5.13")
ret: 24.5
